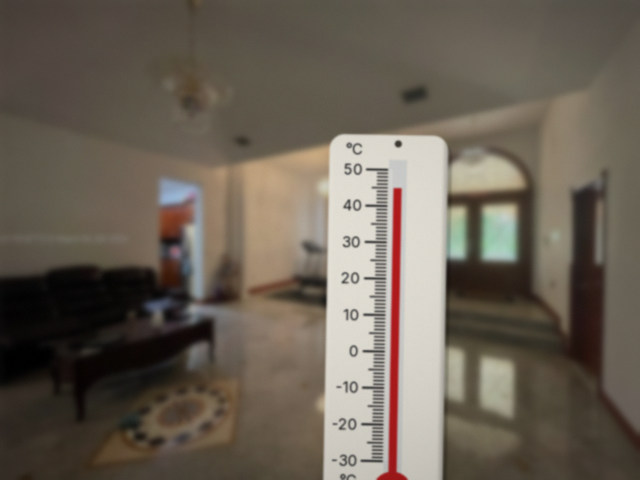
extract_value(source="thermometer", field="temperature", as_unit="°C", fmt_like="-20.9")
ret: 45
